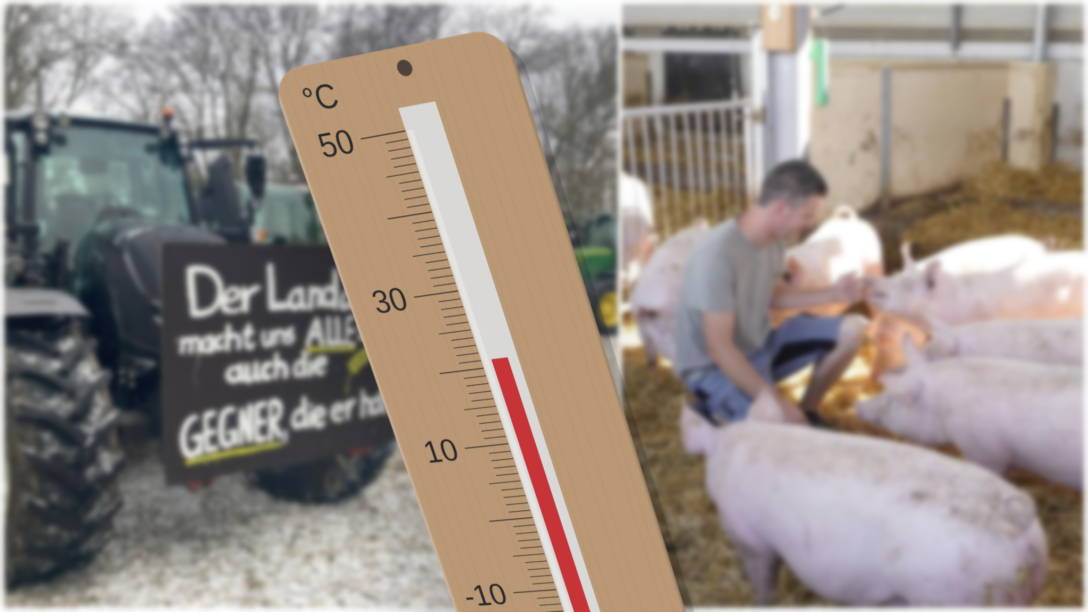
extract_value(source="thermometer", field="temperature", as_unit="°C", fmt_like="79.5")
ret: 21
